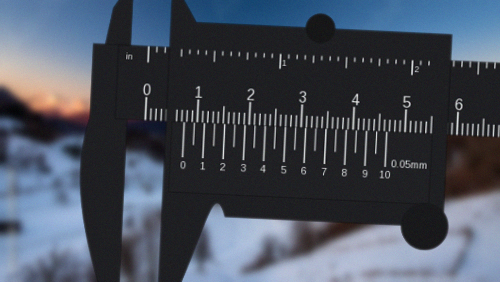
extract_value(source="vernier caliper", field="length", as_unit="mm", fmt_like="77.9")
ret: 7.5
